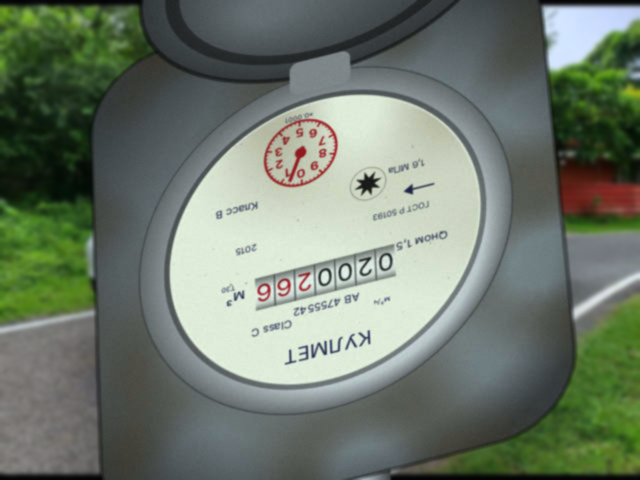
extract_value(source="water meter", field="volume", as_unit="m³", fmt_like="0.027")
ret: 200.2660
